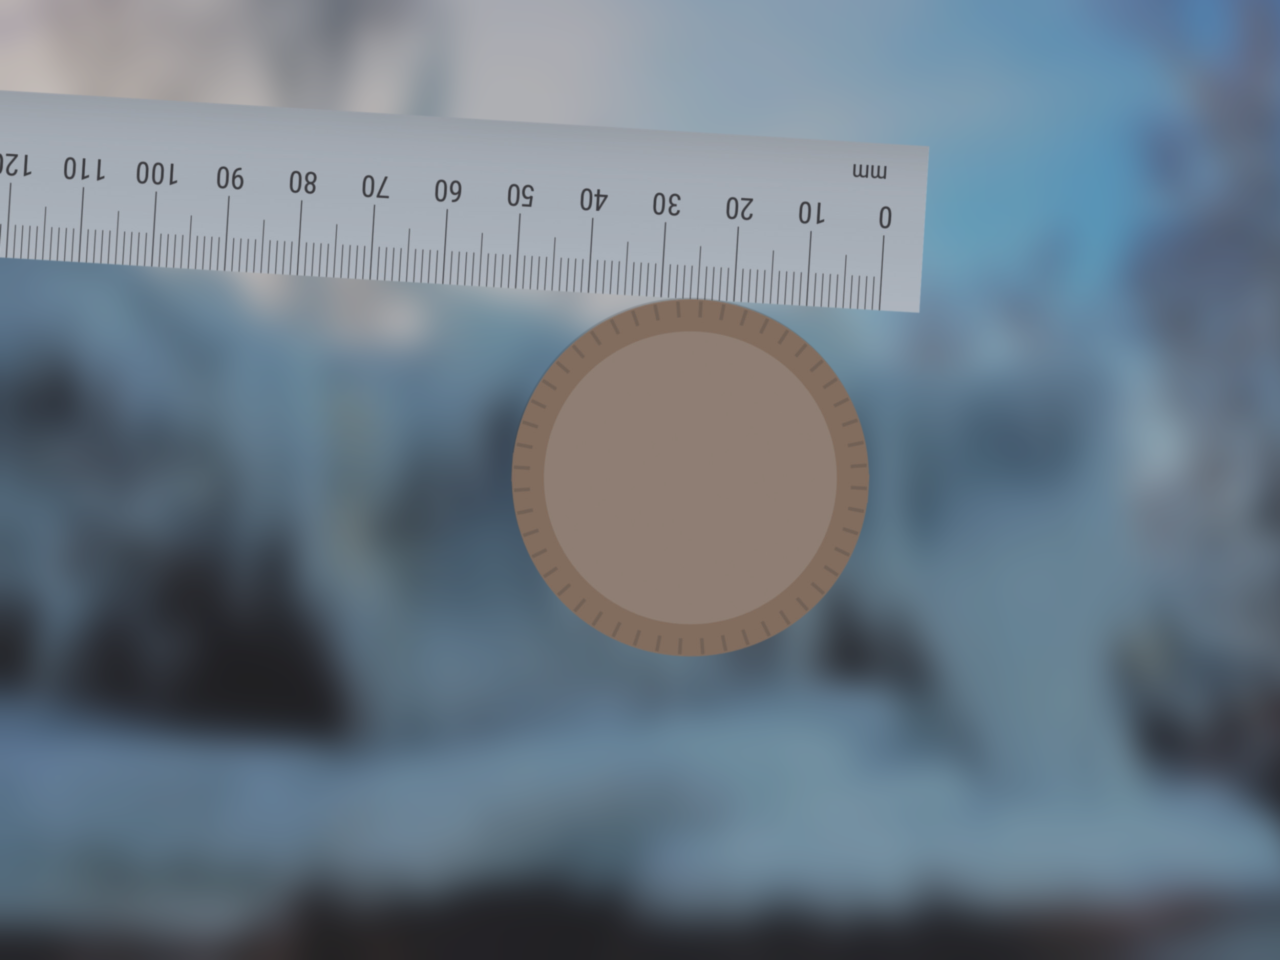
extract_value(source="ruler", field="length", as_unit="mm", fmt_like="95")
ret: 49
